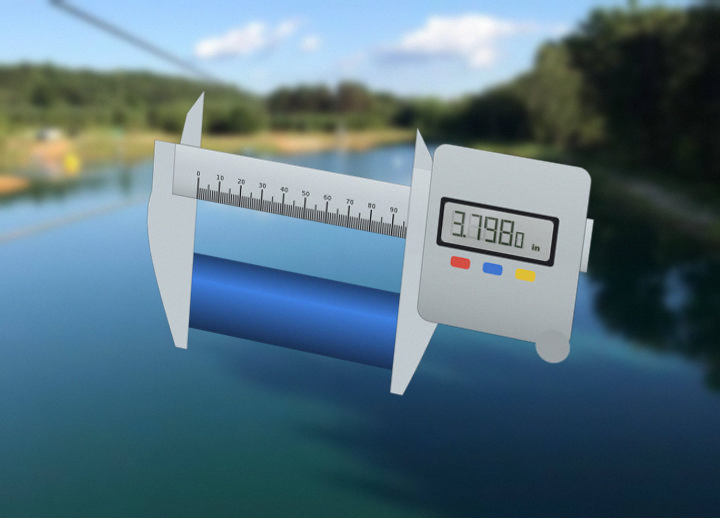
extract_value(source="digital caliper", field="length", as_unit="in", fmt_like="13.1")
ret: 3.7980
